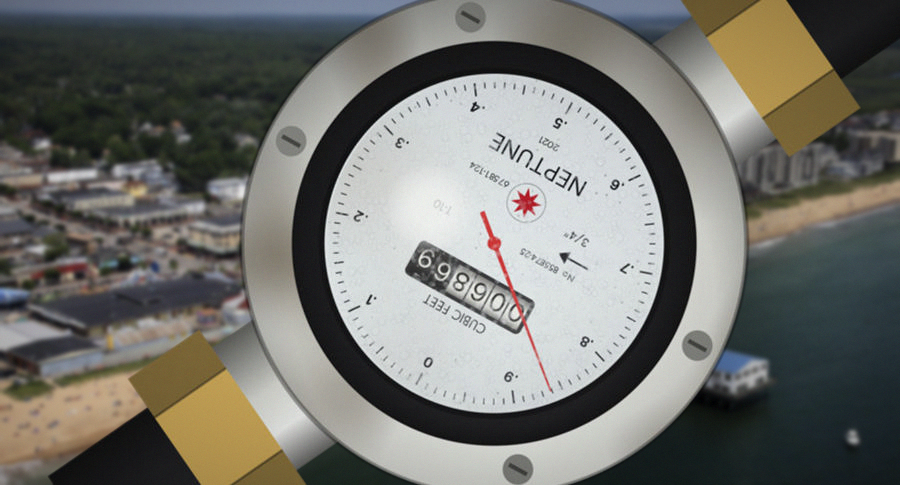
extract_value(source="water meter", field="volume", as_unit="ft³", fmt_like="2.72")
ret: 6868.86
